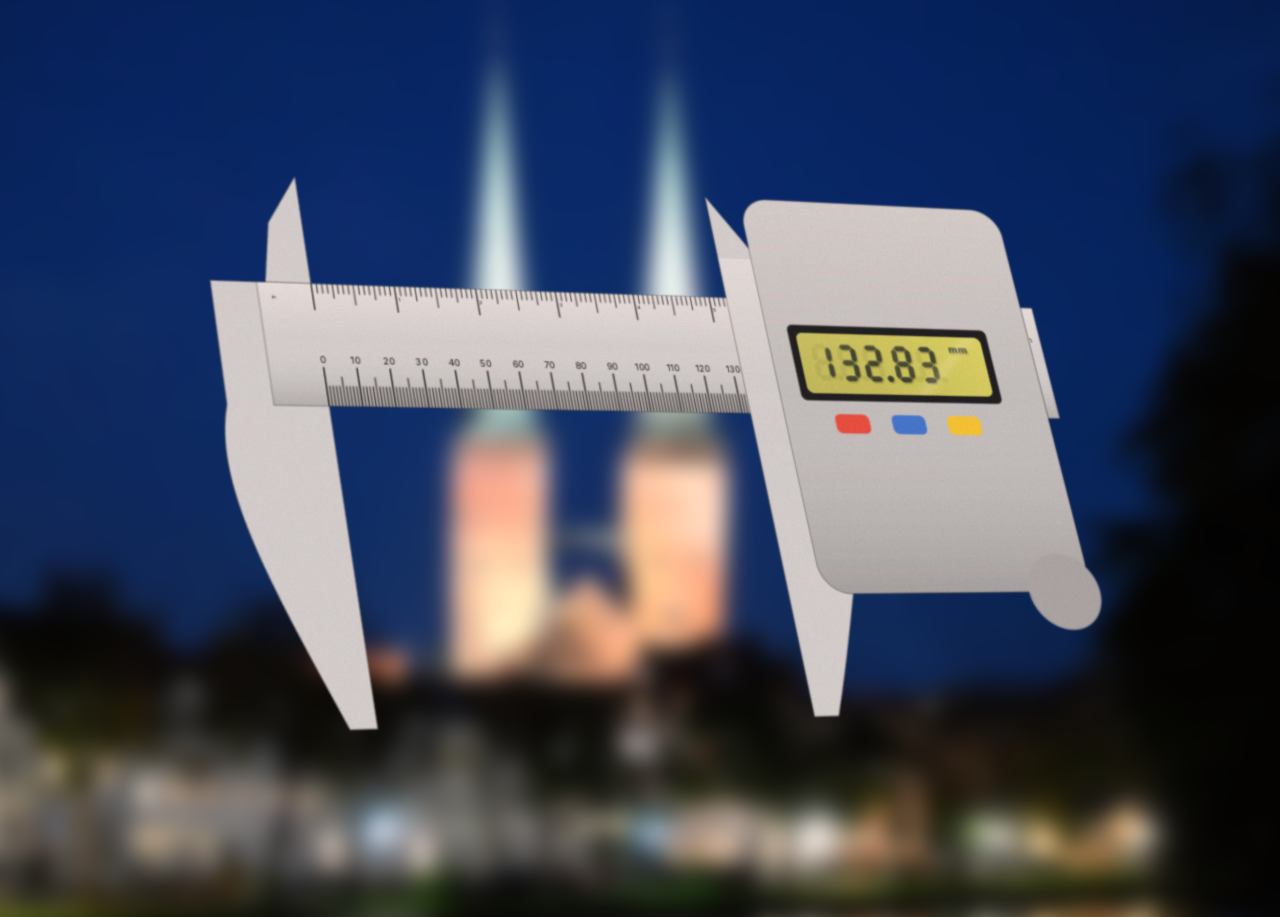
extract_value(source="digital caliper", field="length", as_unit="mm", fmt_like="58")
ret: 132.83
